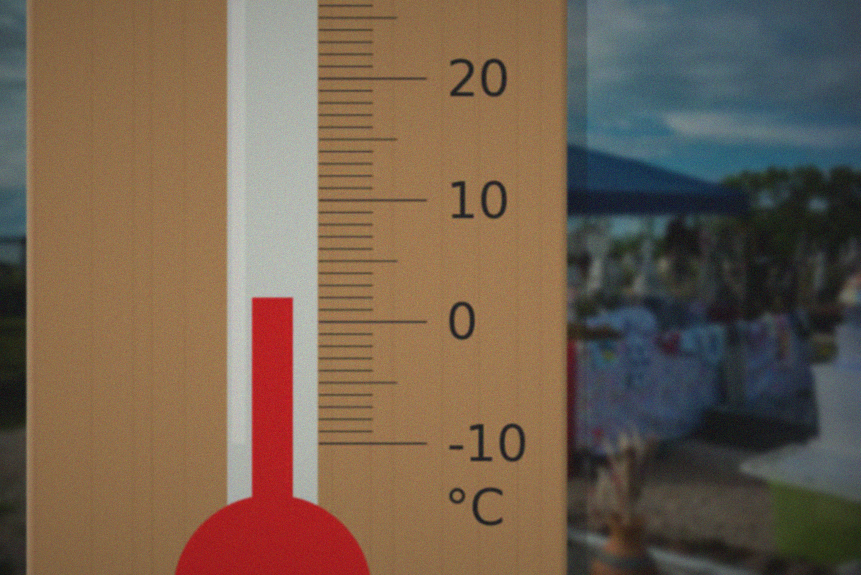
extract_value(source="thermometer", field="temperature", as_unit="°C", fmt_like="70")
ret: 2
